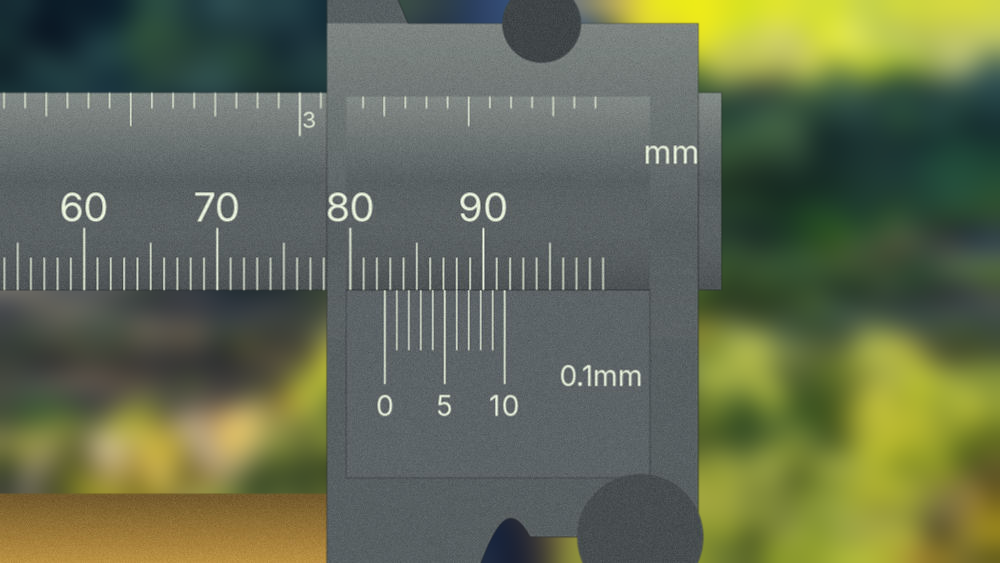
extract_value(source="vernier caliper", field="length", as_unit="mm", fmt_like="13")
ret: 82.6
